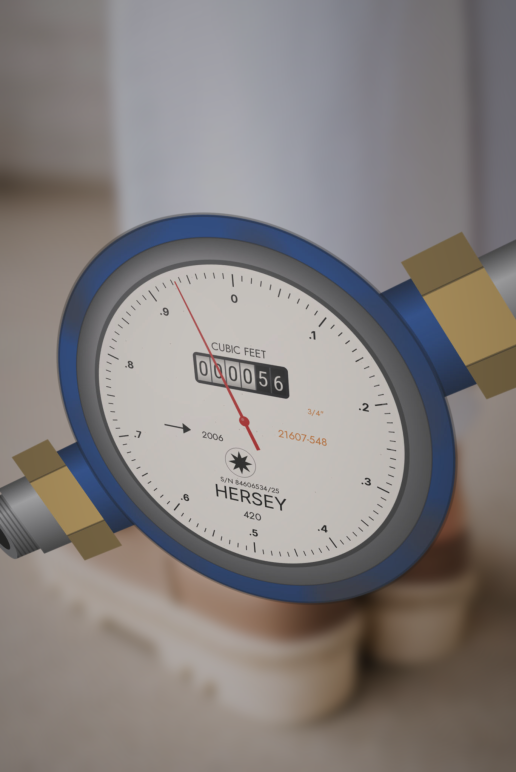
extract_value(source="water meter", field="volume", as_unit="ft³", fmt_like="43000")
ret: 55.93
